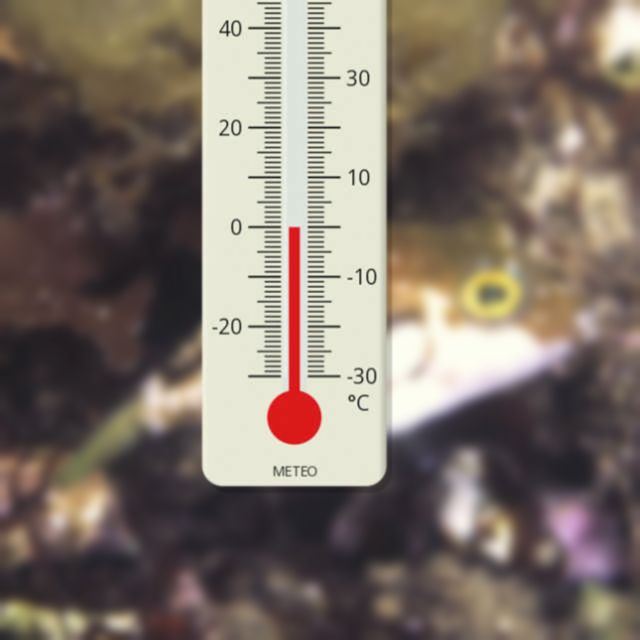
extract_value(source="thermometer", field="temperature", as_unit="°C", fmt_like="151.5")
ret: 0
